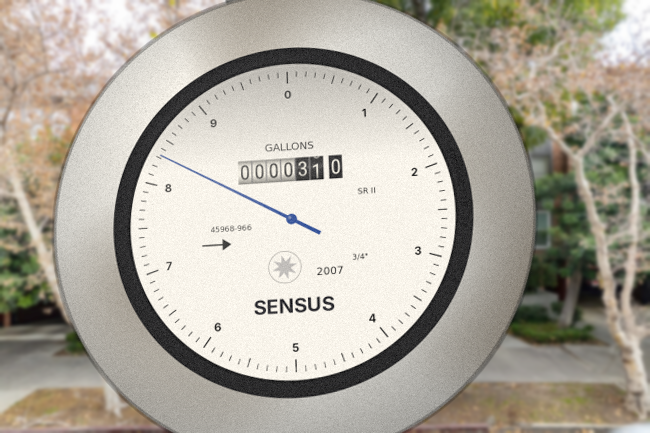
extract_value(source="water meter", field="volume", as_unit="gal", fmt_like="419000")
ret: 308.3
